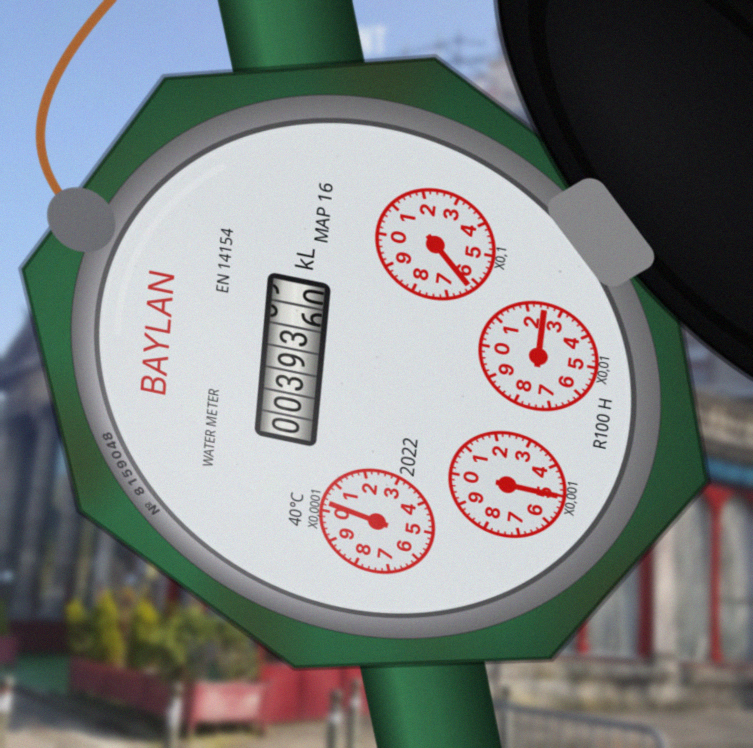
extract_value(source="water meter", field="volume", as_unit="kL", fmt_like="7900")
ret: 39359.6250
